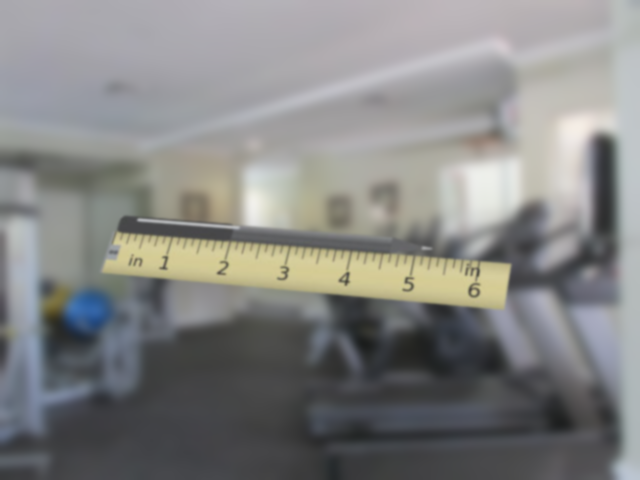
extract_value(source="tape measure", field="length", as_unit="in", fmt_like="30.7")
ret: 5.25
